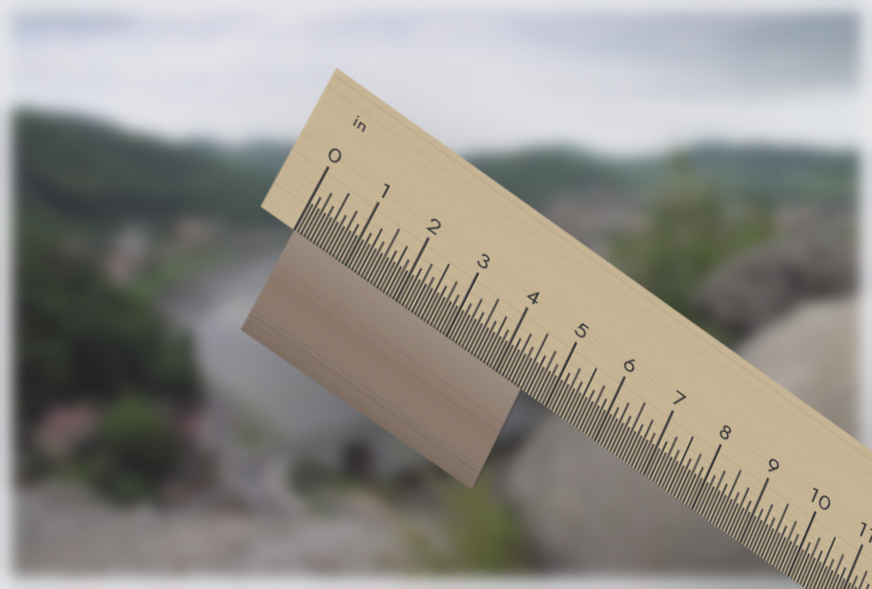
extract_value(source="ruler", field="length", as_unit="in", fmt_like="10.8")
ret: 4.5
